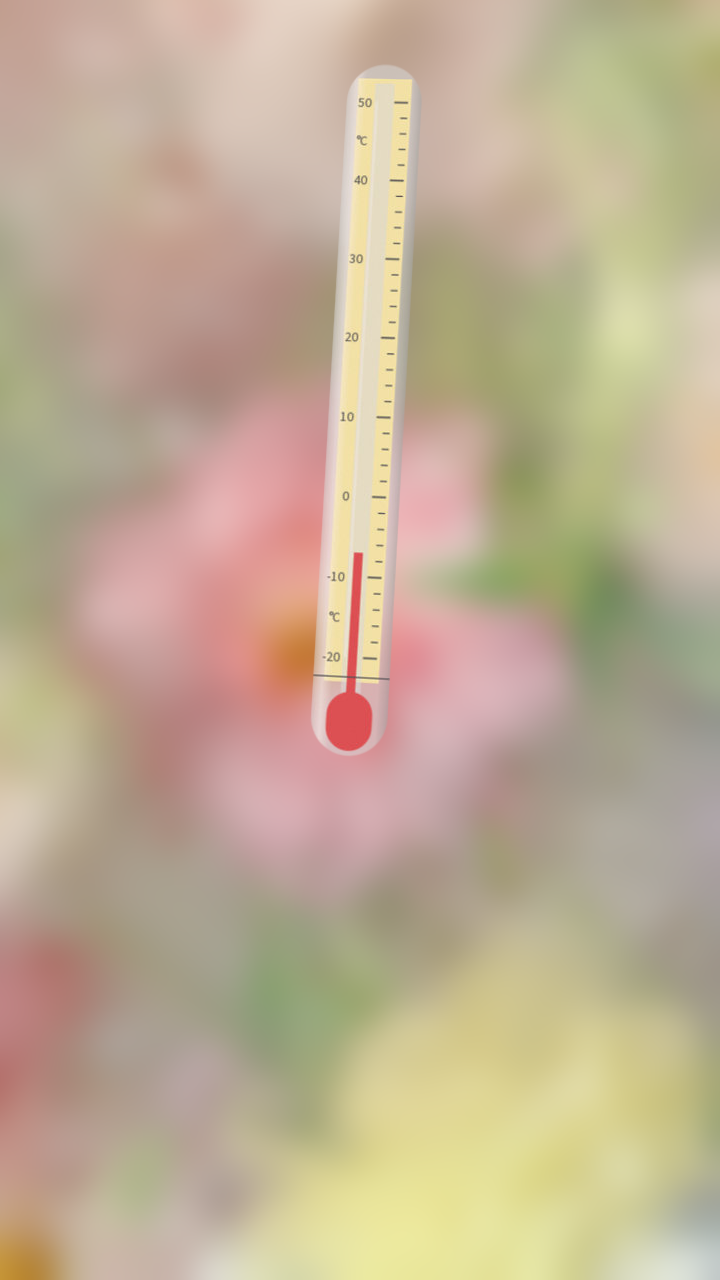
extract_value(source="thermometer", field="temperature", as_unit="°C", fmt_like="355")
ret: -7
